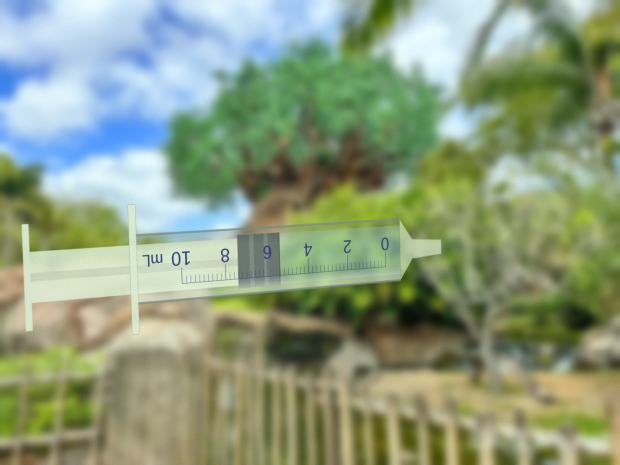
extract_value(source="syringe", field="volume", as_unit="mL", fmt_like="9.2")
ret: 5.4
